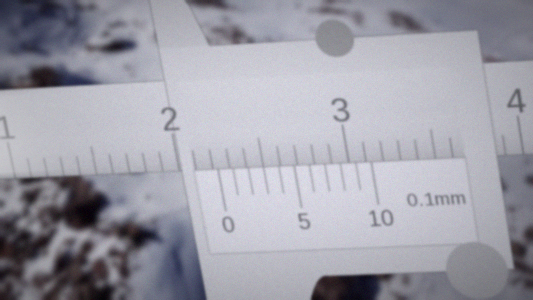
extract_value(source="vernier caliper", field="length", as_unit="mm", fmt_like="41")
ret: 22.3
